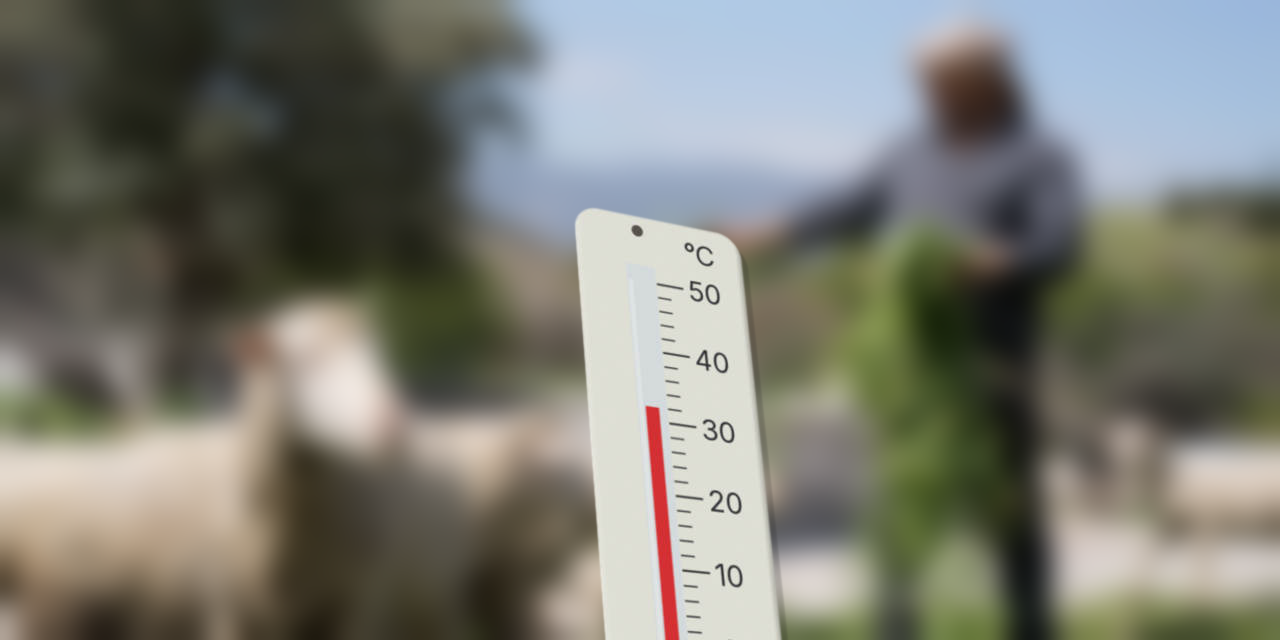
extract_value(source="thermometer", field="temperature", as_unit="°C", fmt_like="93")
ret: 32
